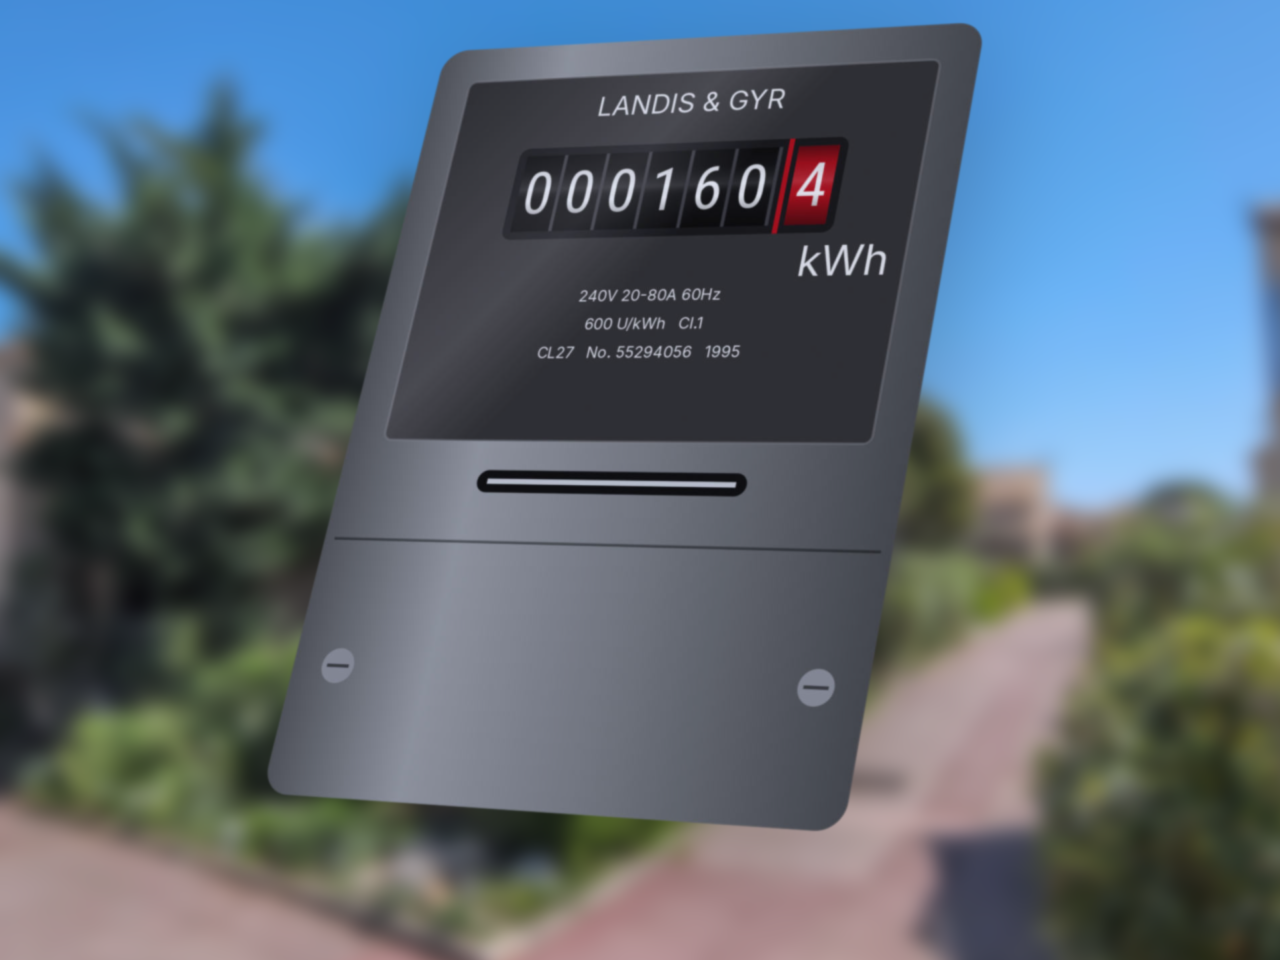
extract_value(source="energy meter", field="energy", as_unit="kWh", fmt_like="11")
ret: 160.4
